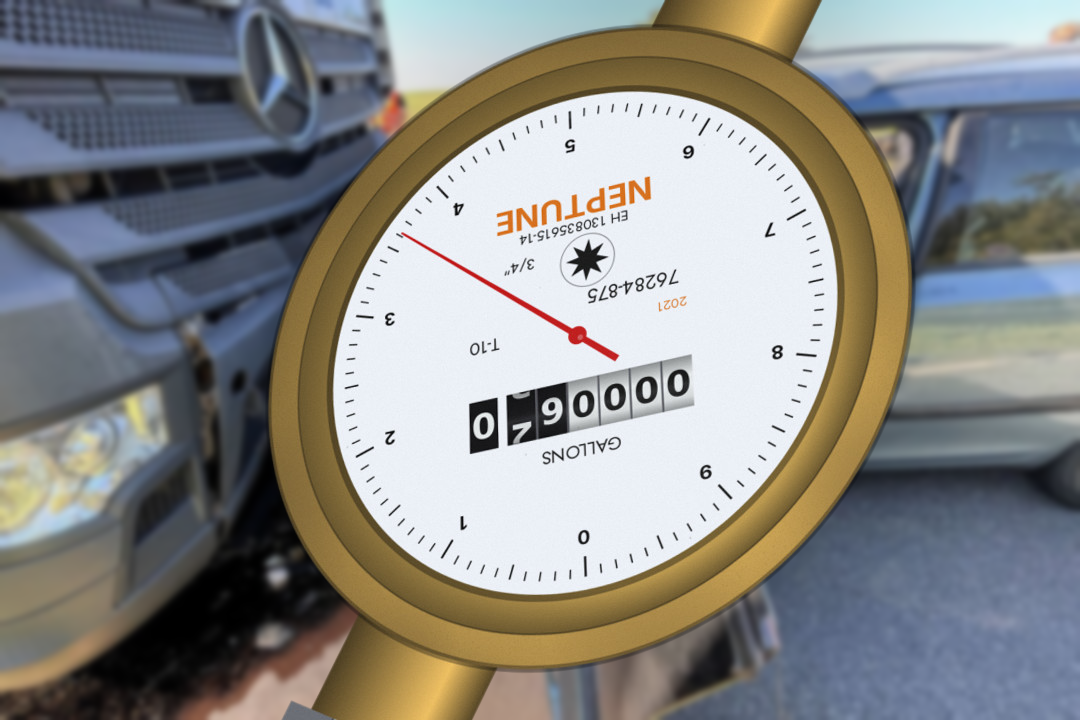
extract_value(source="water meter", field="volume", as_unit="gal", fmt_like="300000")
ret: 623.6
